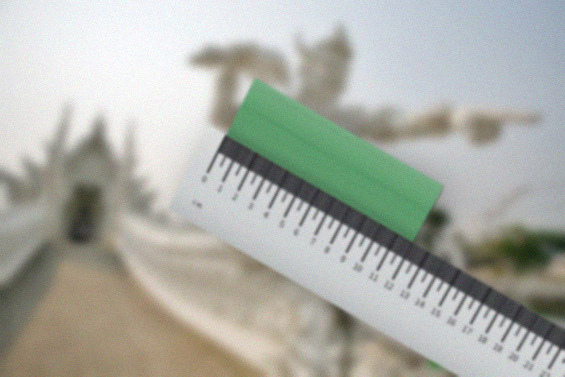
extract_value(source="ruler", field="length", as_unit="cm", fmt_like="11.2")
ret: 12
